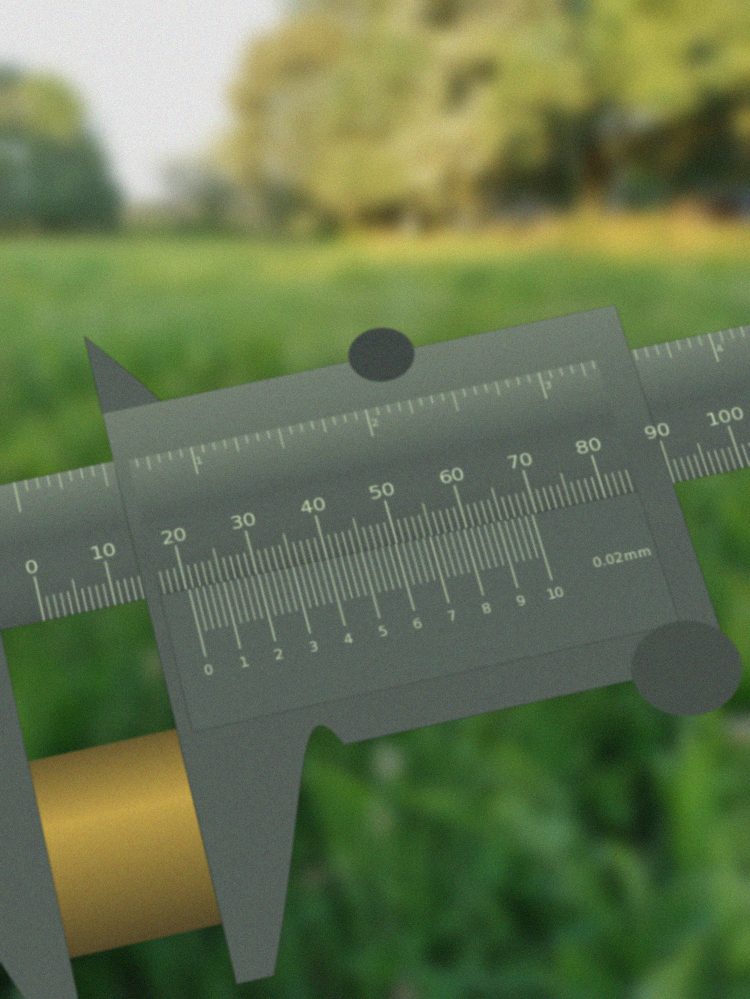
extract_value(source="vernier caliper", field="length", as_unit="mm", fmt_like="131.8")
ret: 20.4
